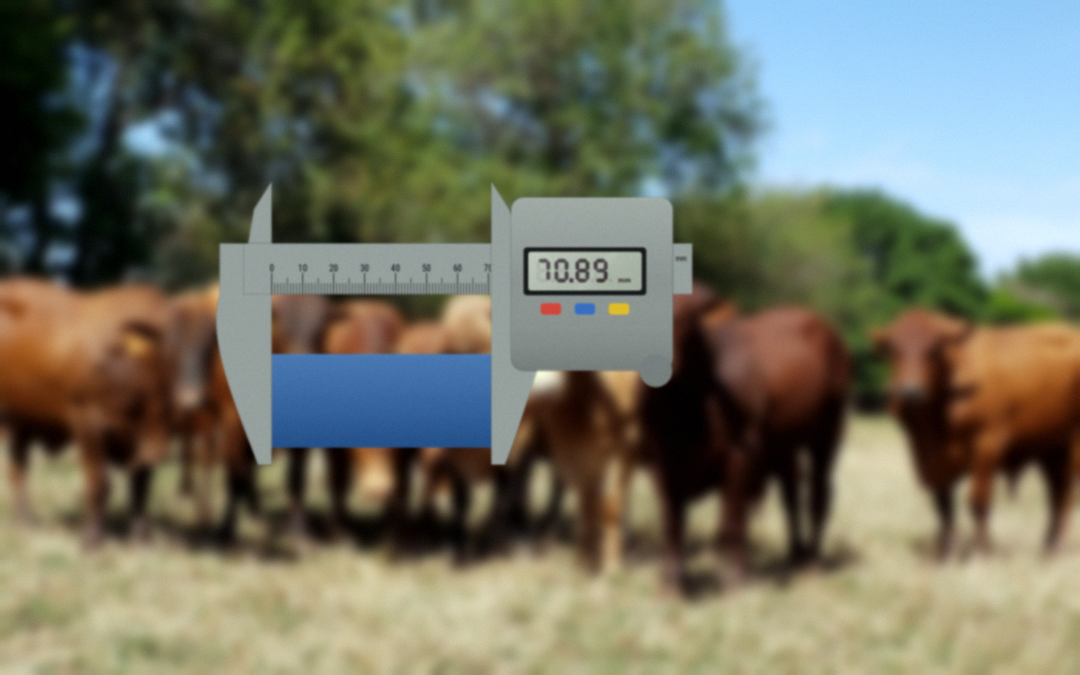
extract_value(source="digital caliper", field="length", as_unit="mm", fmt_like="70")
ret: 70.89
